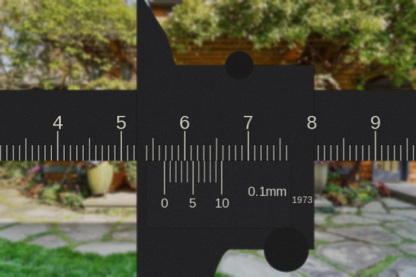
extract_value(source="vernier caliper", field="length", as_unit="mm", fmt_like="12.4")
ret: 56.8
